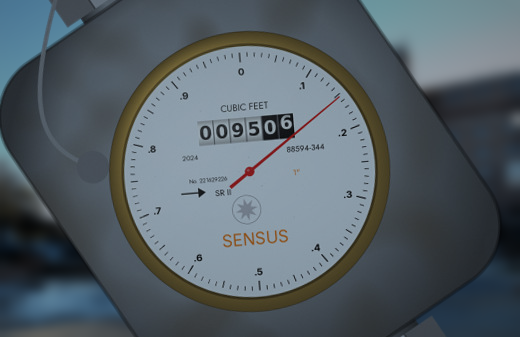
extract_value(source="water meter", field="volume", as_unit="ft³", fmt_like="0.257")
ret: 9506.15
